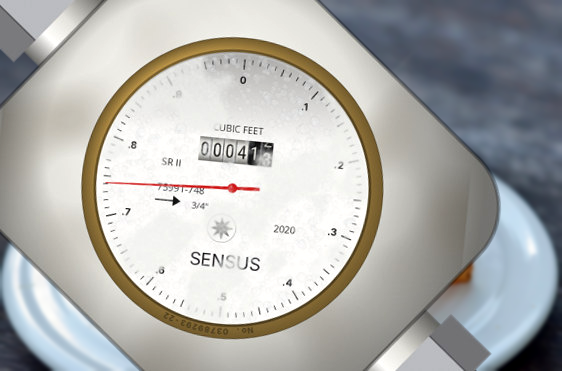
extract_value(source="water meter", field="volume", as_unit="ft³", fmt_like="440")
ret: 412.74
